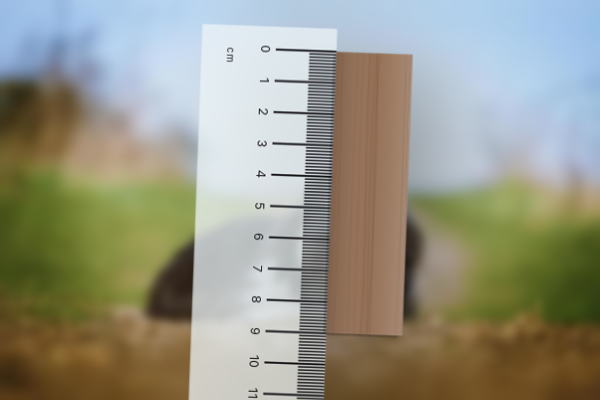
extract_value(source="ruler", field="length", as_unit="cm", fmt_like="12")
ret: 9
